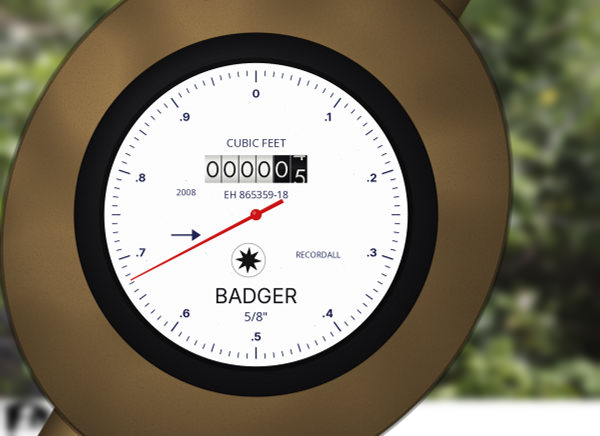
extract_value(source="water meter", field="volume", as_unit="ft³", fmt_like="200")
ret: 4.67
